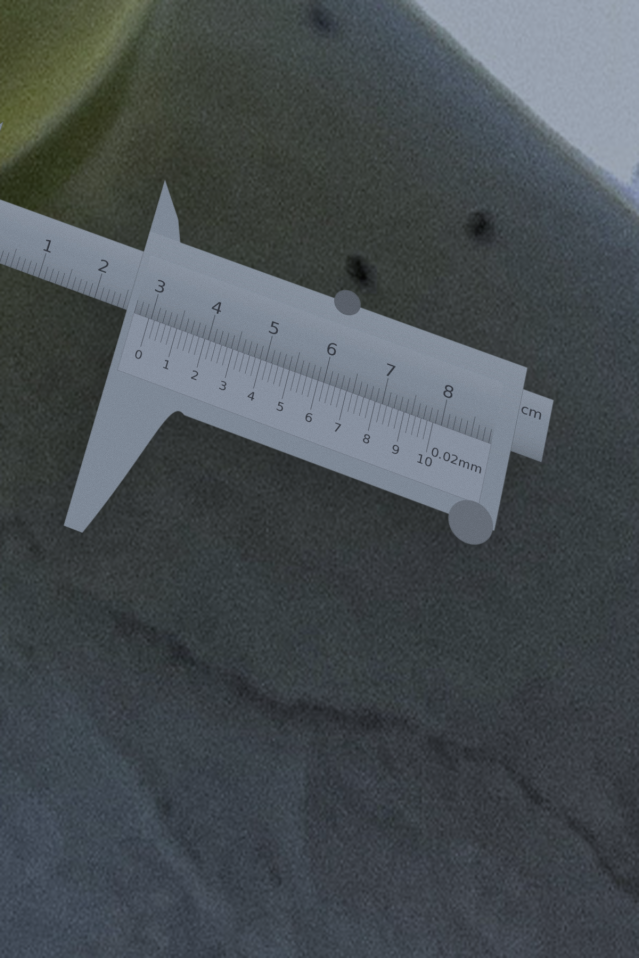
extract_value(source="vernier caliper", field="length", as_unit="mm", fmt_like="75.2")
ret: 29.6
